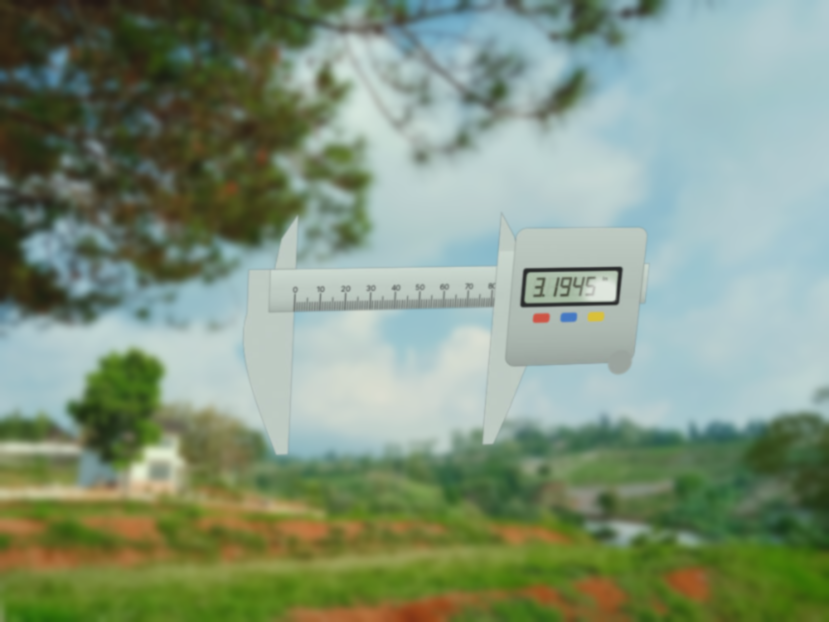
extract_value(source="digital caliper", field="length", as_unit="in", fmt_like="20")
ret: 3.1945
